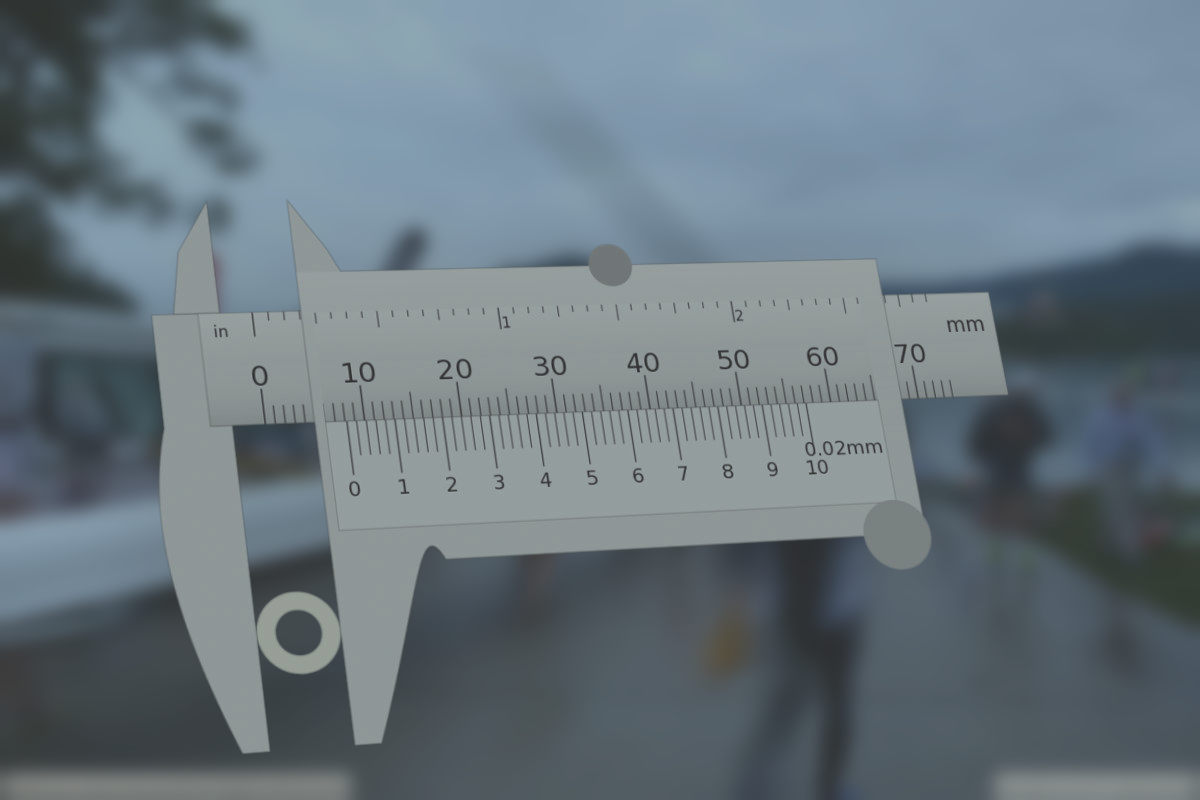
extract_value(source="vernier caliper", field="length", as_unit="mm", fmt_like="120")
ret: 8.2
